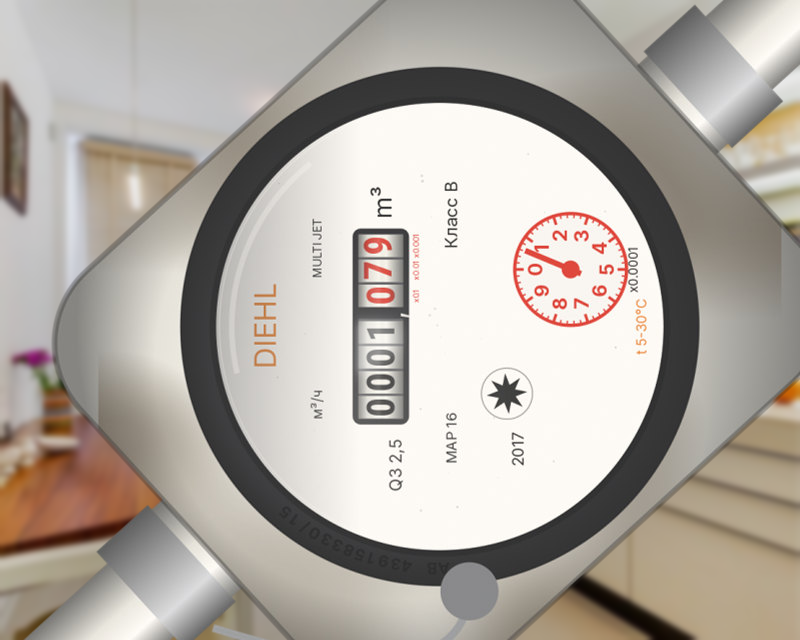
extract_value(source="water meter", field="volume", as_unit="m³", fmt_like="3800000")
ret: 1.0790
